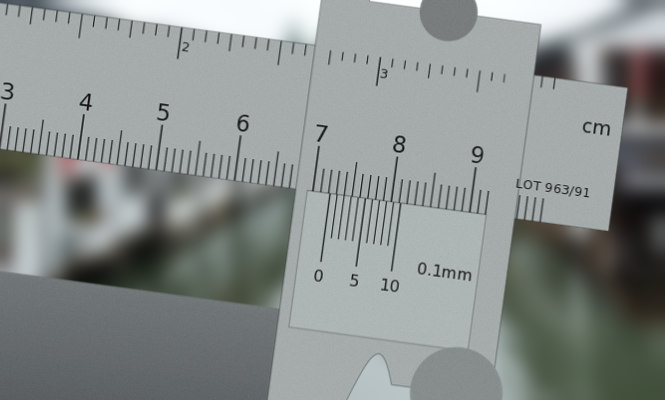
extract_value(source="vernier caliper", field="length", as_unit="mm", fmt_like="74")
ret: 72.2
